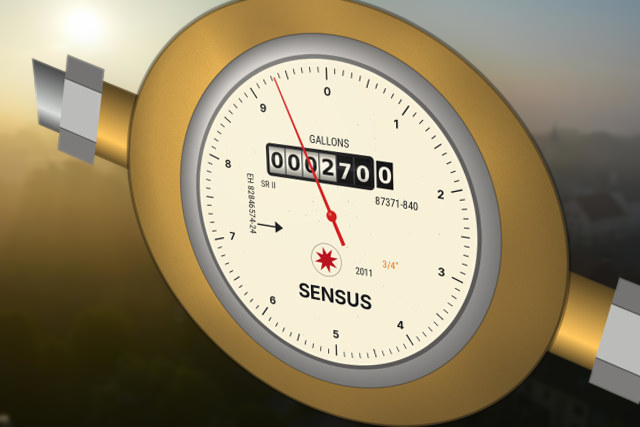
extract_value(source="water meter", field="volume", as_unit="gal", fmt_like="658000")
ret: 2699.3
